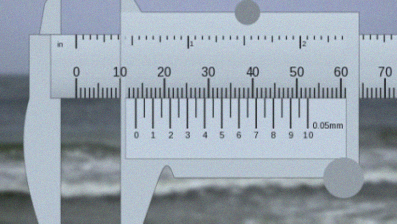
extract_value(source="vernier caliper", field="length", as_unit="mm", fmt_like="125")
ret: 13.5
